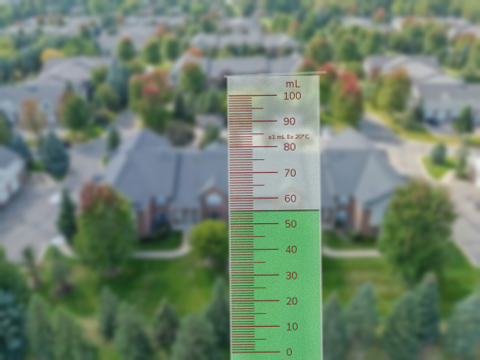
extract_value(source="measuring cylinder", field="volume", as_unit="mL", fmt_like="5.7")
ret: 55
